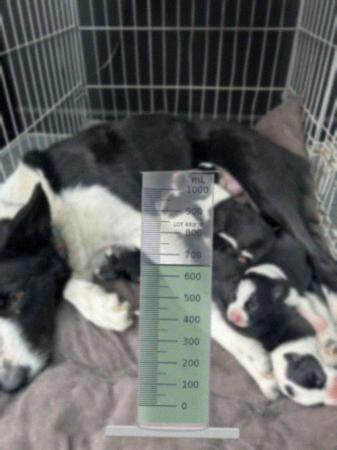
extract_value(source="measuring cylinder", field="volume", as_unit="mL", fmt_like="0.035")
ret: 650
